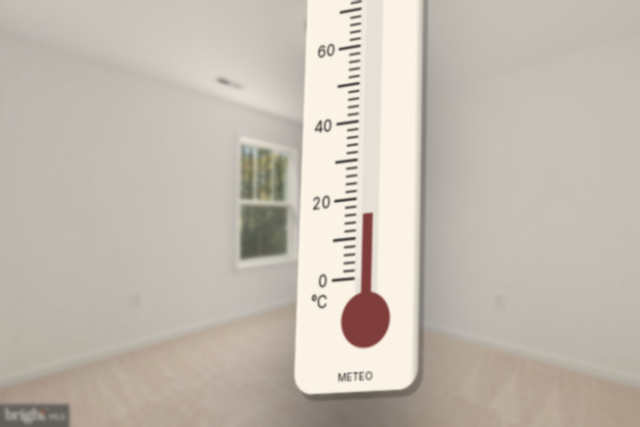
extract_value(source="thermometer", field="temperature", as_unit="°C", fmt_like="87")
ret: 16
